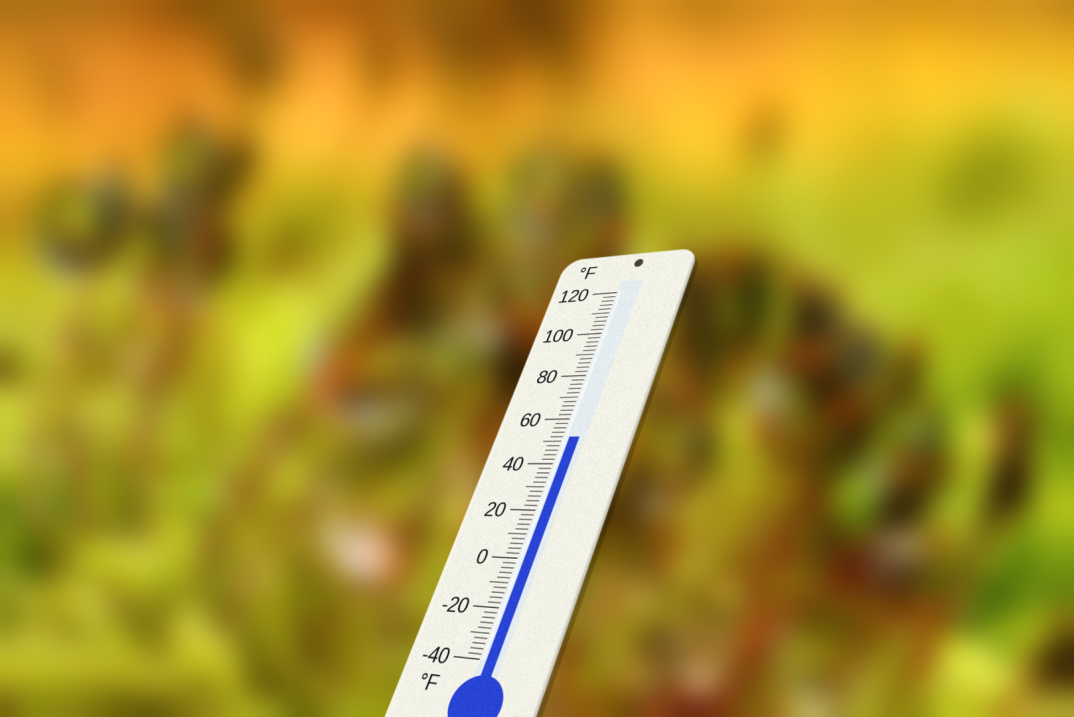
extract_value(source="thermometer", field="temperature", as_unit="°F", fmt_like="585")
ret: 52
